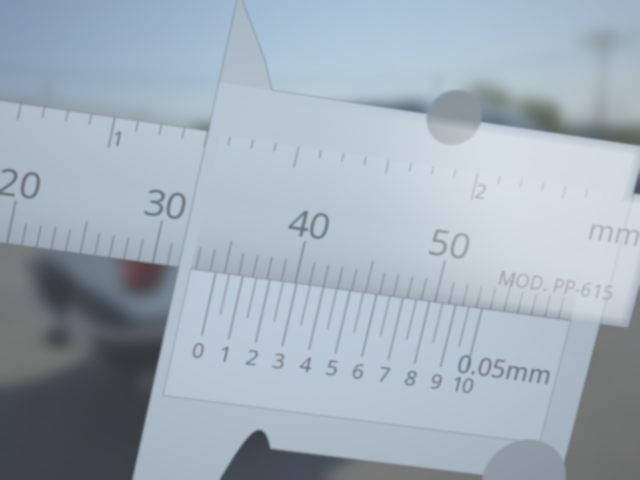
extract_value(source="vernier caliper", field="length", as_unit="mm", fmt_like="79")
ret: 34.4
